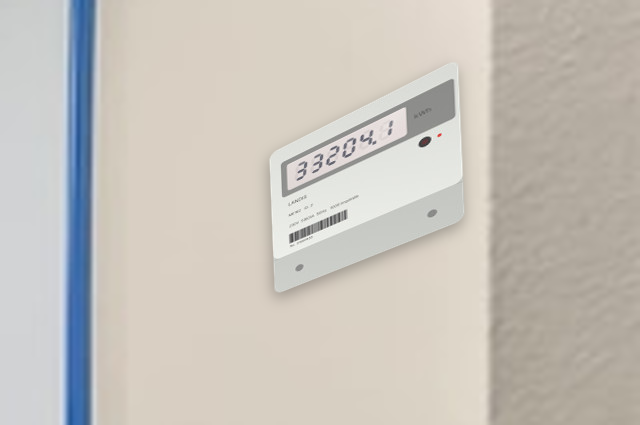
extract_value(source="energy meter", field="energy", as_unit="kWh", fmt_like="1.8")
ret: 33204.1
